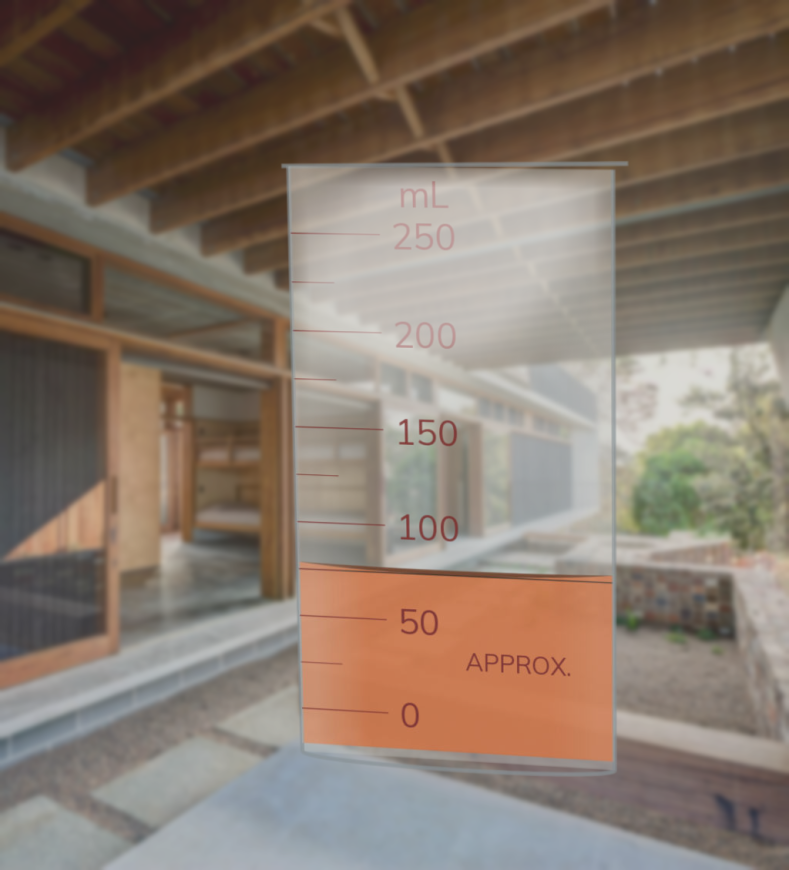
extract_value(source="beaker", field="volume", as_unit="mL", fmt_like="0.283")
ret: 75
